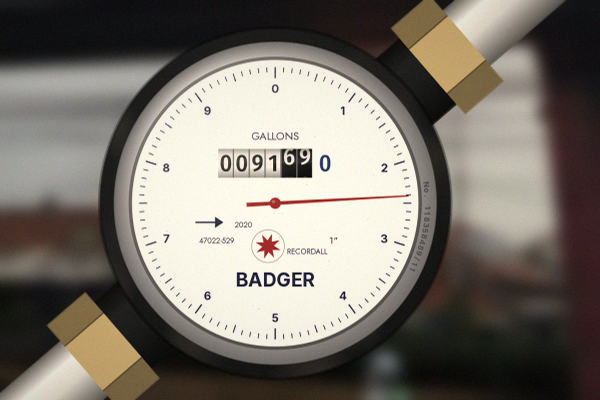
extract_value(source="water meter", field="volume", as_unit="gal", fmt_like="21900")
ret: 91692.4
